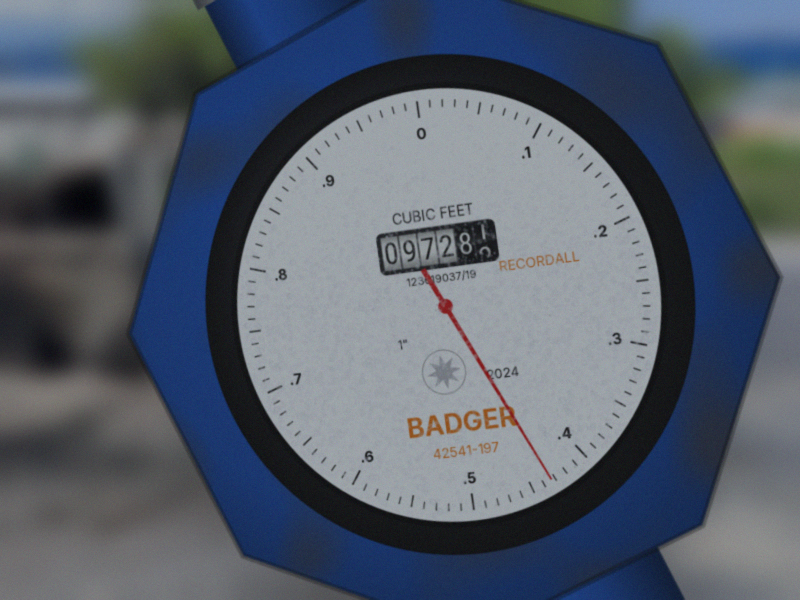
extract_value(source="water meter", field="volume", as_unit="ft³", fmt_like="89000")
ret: 97281.43
